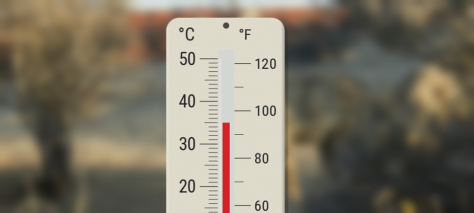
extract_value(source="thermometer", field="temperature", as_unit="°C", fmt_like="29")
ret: 35
